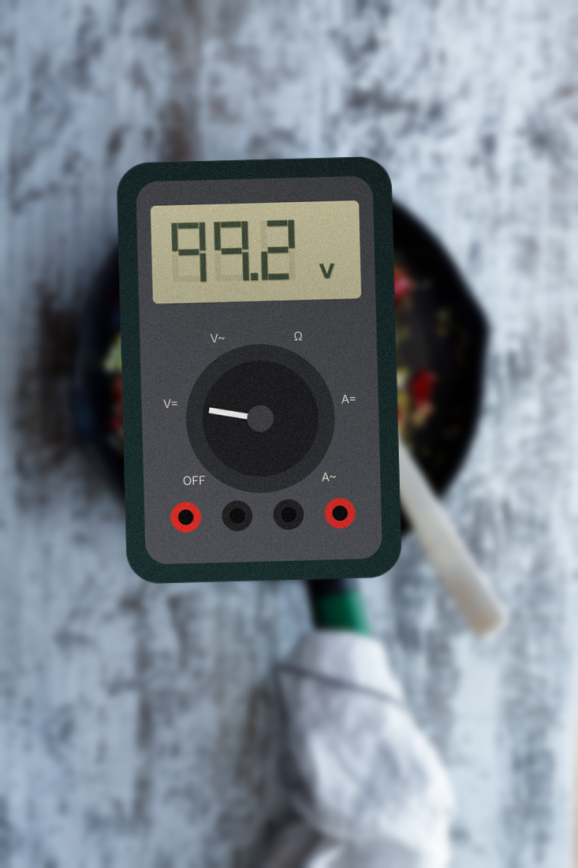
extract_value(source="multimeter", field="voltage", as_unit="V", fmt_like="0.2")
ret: 99.2
